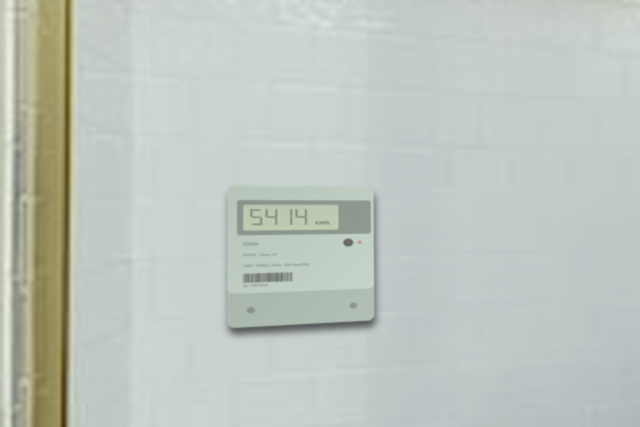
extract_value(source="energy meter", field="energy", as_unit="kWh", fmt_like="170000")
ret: 5414
